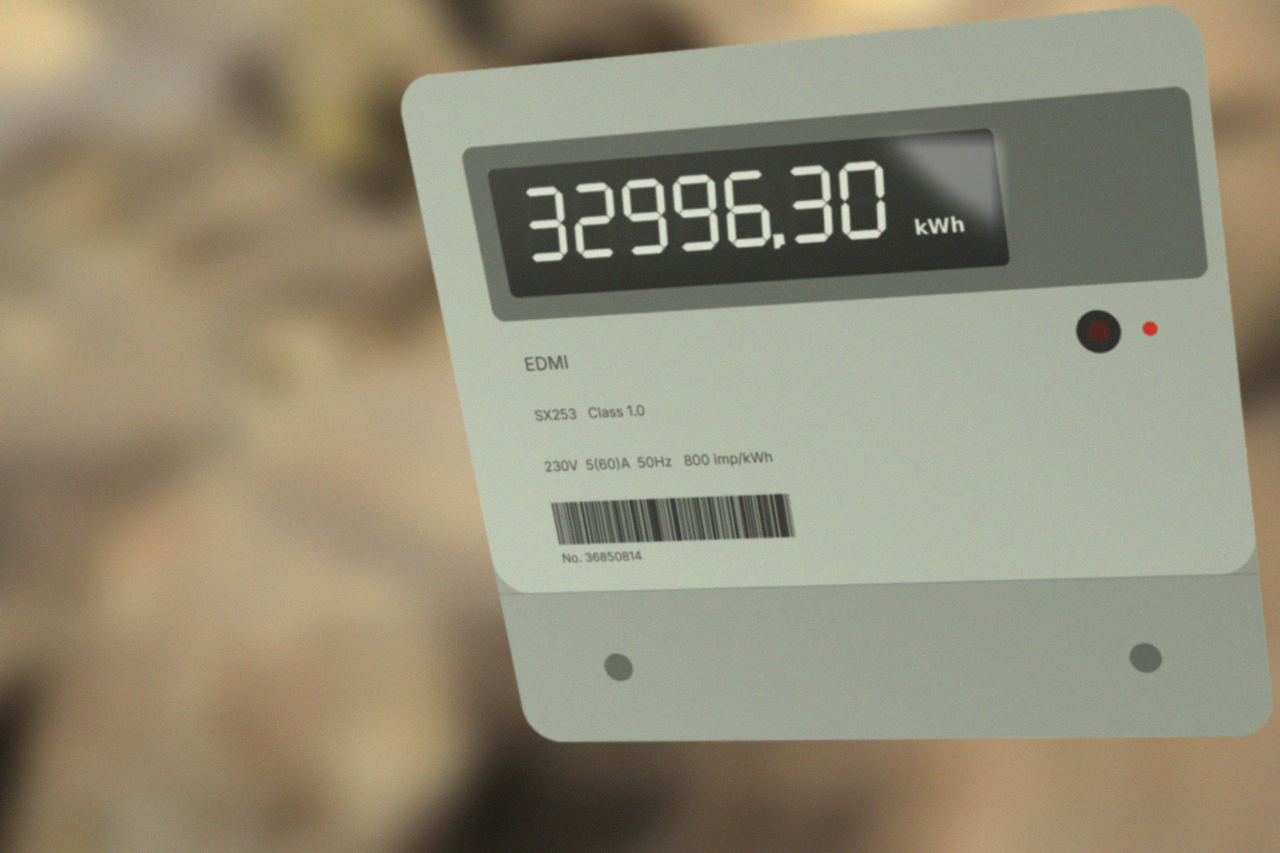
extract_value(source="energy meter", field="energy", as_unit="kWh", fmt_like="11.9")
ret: 32996.30
